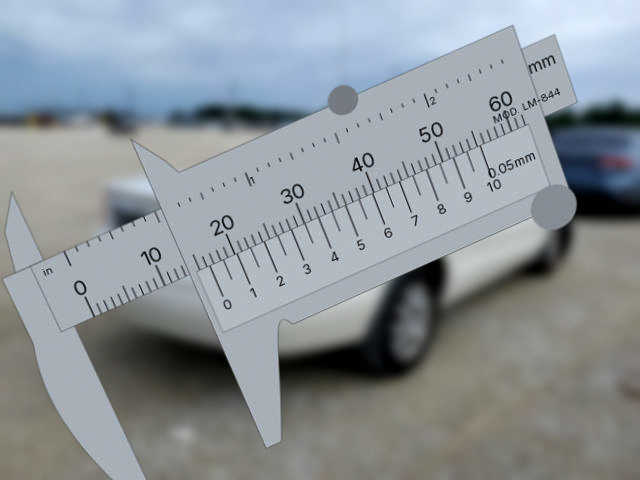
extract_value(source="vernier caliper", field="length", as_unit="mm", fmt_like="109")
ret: 16.4
